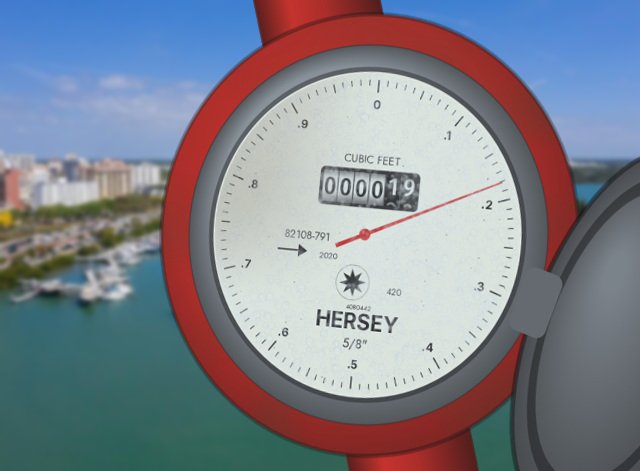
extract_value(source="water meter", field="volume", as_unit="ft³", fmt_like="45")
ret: 19.18
